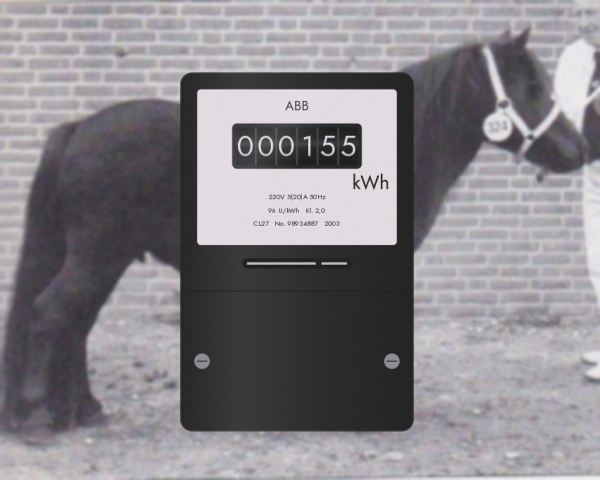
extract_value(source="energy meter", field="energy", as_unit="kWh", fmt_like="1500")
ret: 155
